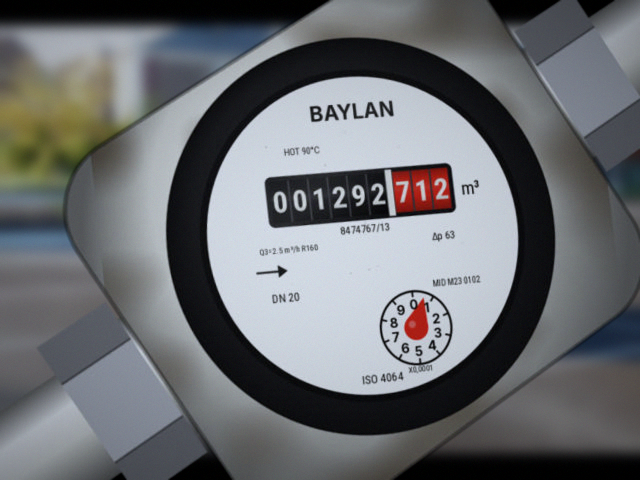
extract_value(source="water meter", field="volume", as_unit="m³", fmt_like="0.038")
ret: 1292.7120
